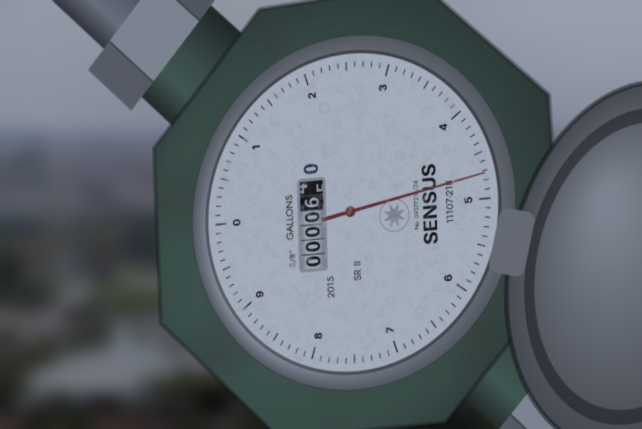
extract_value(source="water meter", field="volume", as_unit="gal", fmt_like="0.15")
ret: 644.7
